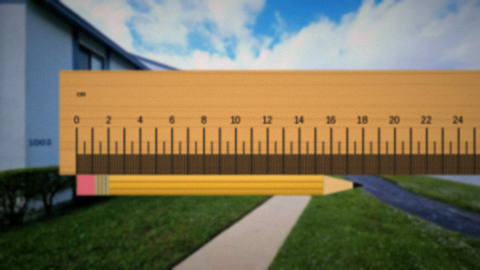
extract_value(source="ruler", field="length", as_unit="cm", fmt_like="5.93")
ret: 18
